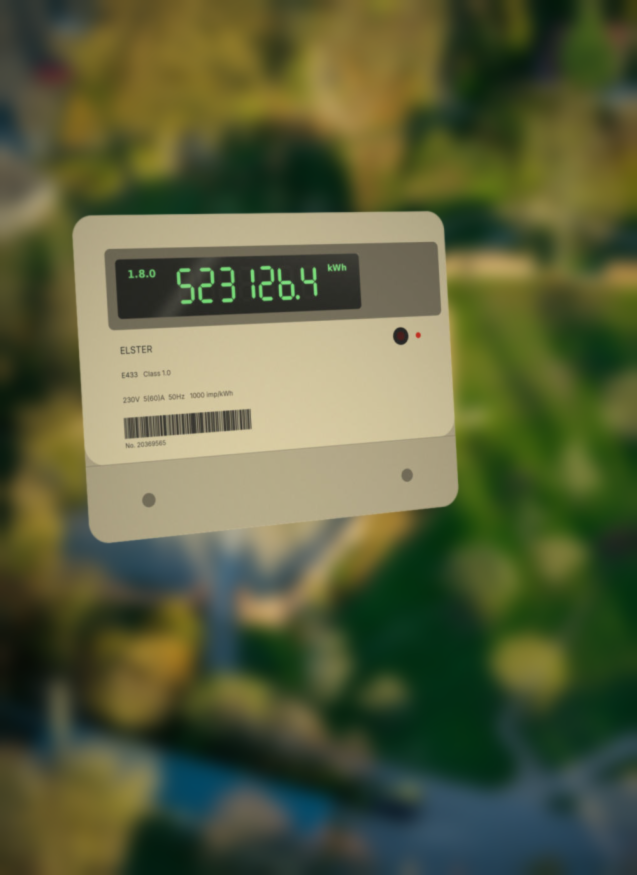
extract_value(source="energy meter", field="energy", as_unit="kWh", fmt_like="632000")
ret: 523126.4
